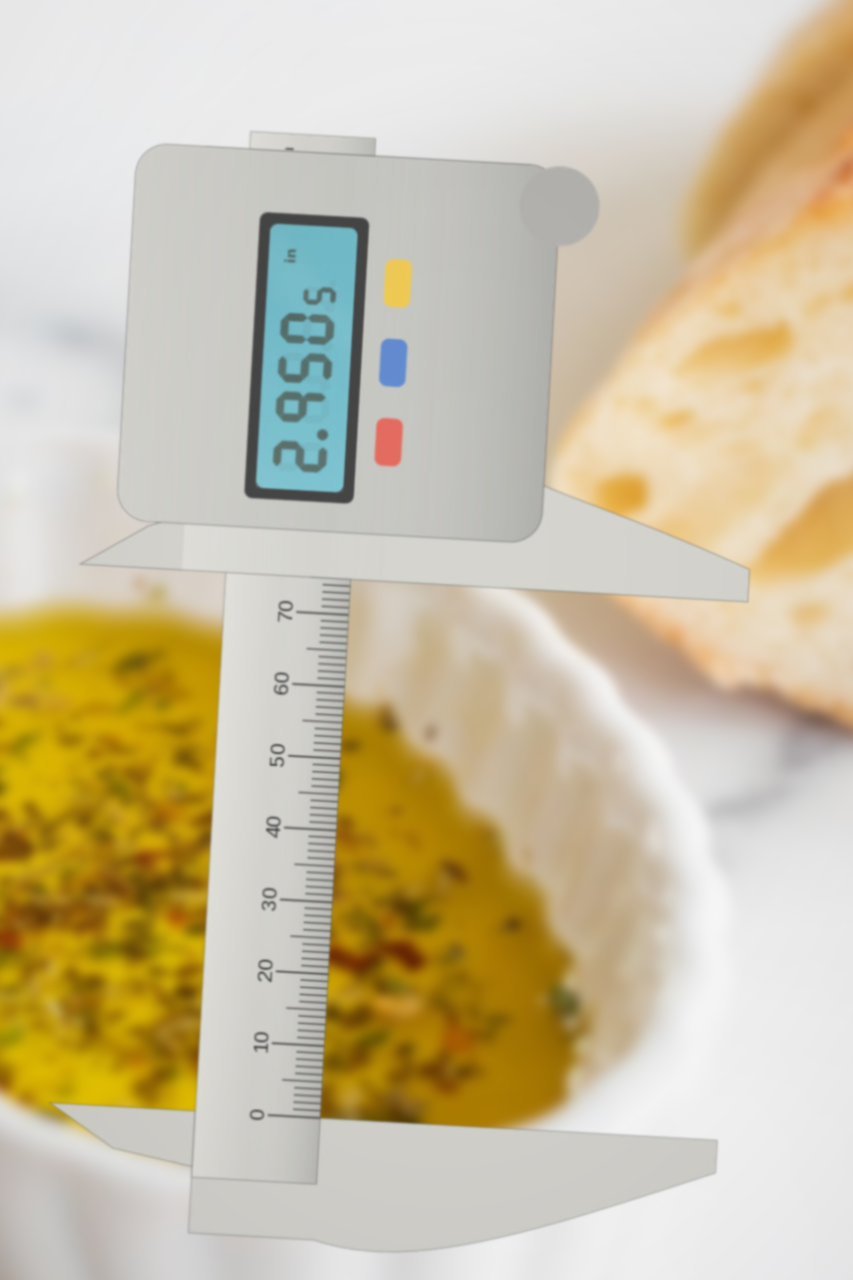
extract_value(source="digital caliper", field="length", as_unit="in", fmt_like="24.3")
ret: 2.9505
